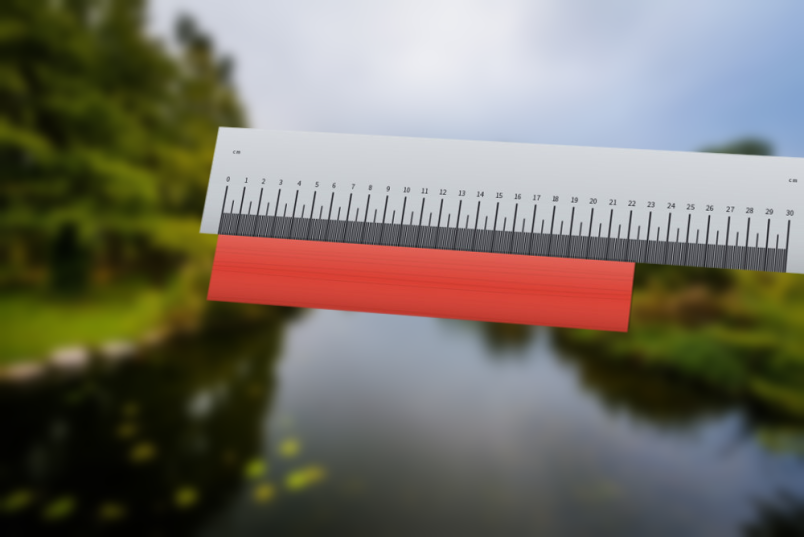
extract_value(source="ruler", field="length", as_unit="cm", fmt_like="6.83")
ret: 22.5
